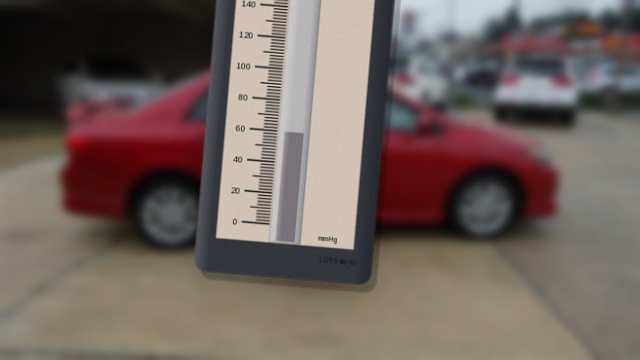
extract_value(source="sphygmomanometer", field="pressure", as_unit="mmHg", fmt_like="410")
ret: 60
